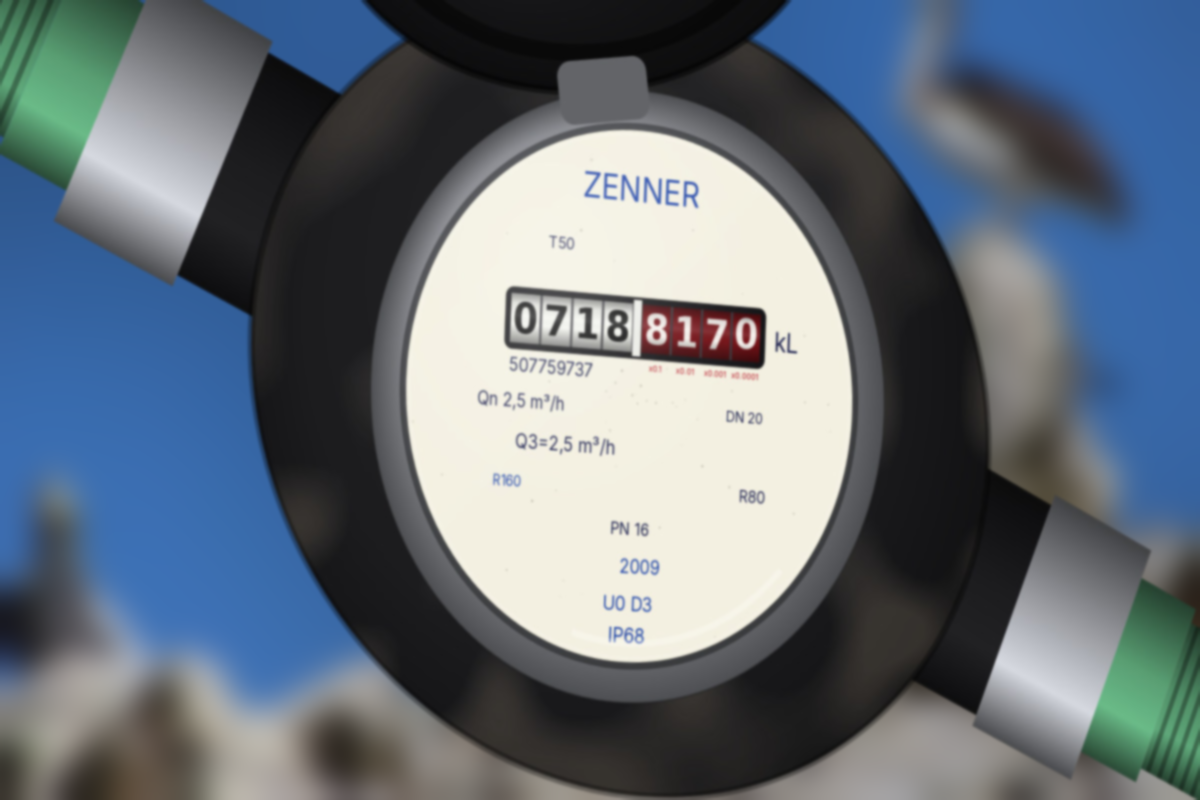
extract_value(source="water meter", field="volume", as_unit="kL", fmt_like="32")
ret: 718.8170
